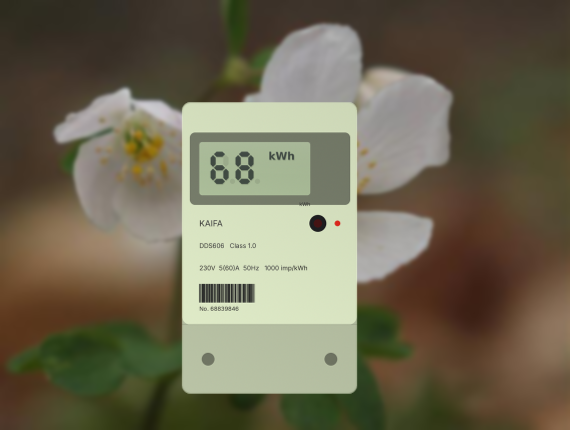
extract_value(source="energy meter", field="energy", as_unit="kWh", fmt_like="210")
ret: 68
